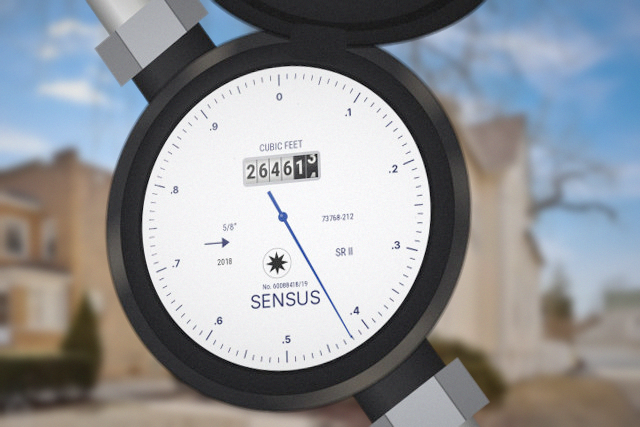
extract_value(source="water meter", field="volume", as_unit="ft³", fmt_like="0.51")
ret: 264613.42
